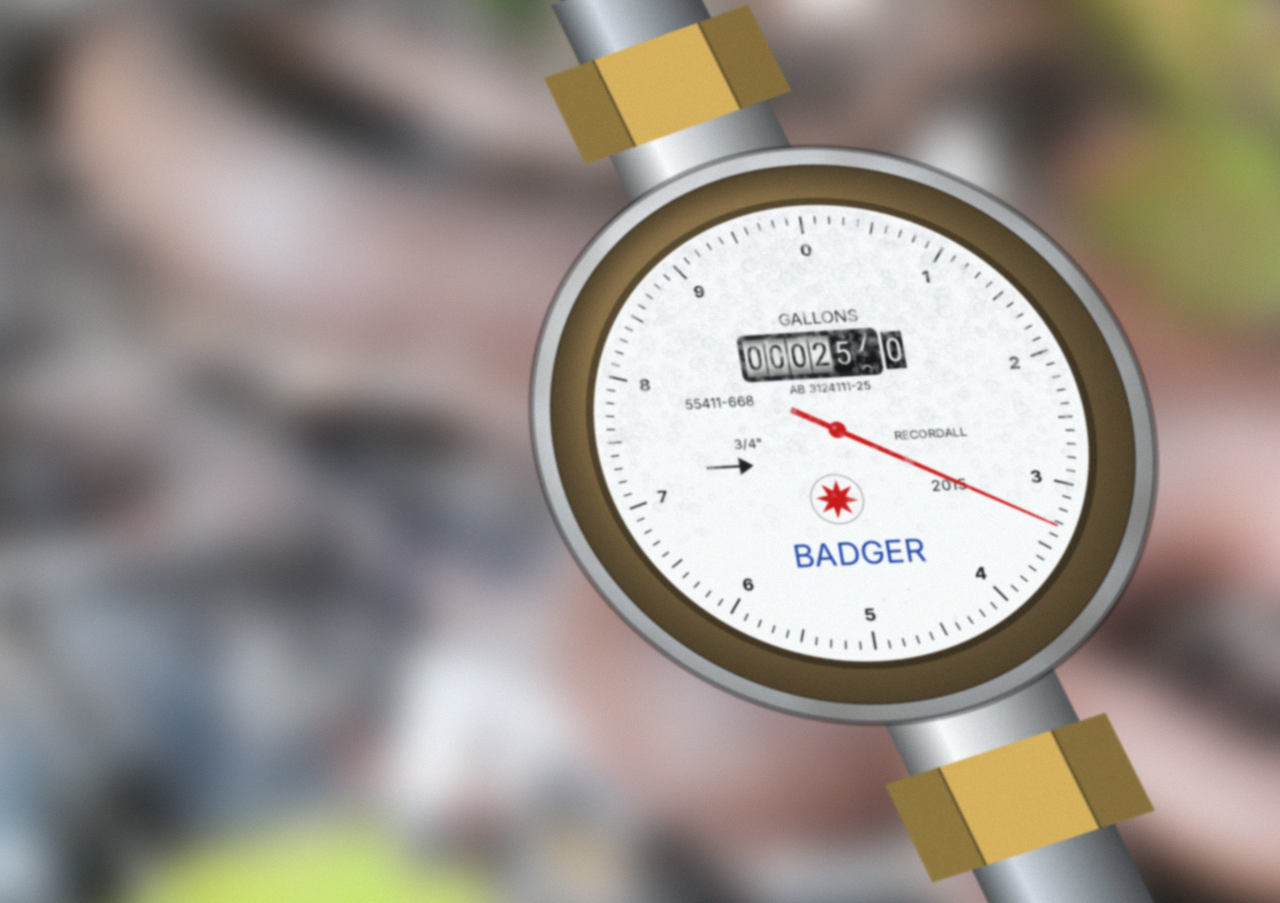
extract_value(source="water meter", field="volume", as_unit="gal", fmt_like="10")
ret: 2573.3
